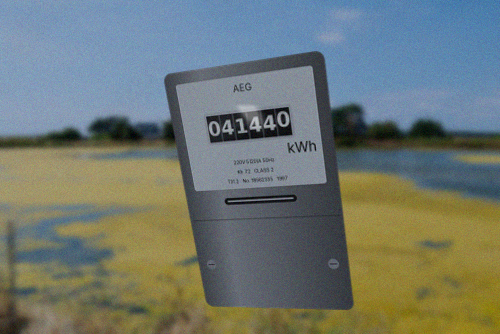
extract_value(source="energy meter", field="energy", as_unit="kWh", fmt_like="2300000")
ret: 41440
